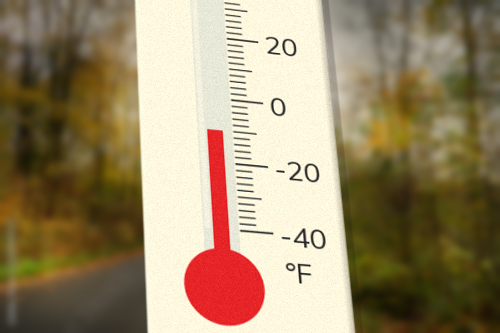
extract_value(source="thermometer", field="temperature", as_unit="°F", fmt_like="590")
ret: -10
